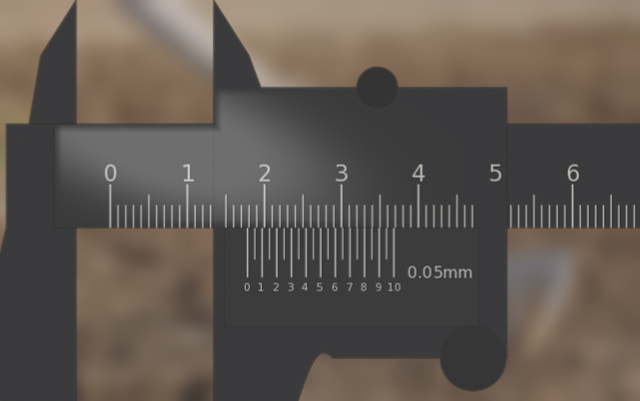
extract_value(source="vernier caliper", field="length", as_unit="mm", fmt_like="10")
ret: 17.8
